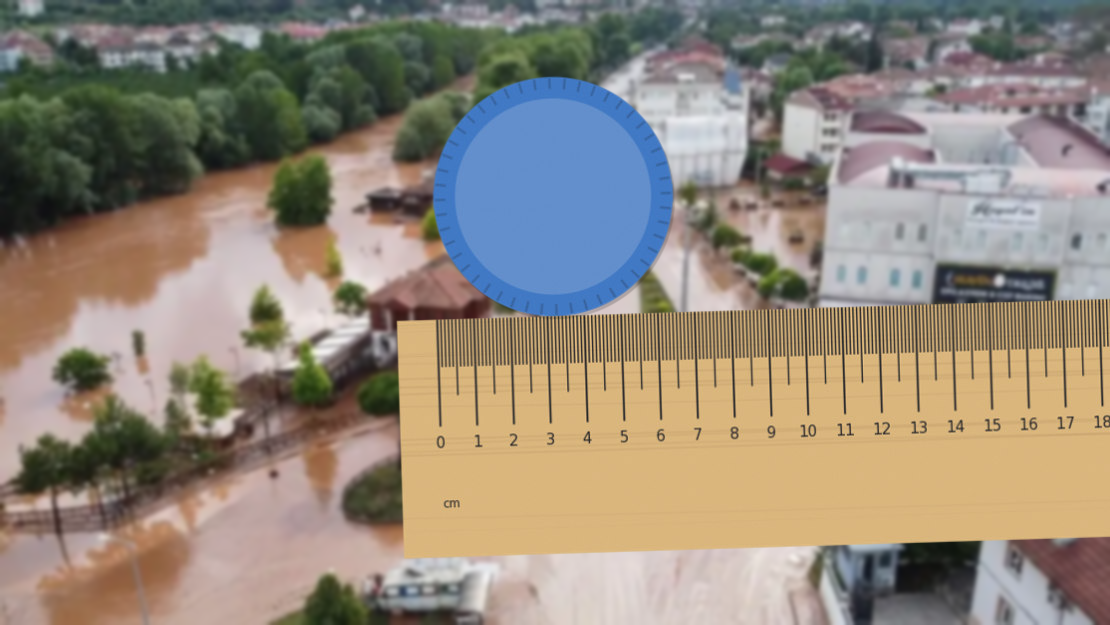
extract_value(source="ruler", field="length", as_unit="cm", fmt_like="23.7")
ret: 6.5
